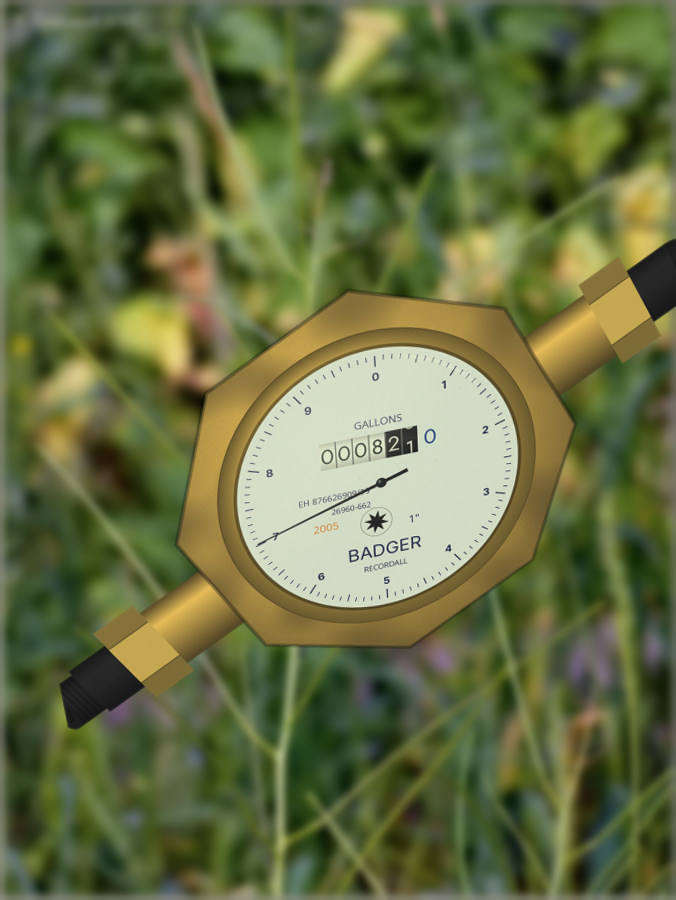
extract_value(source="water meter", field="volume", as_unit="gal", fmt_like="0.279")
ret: 8207.0
